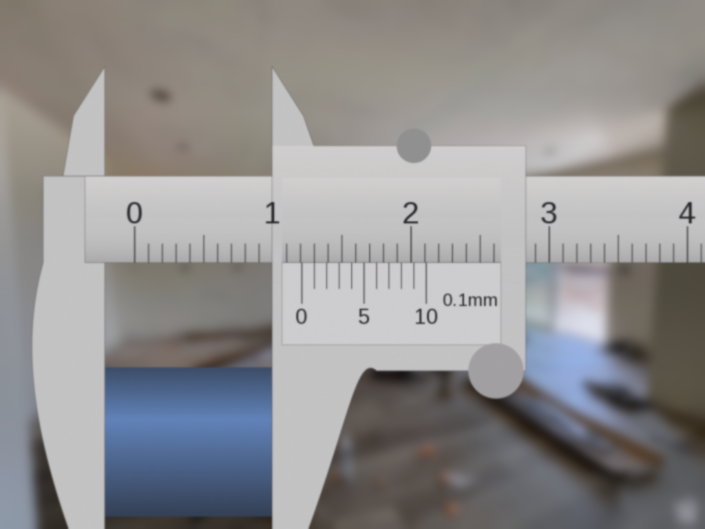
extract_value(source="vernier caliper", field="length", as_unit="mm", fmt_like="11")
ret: 12.1
